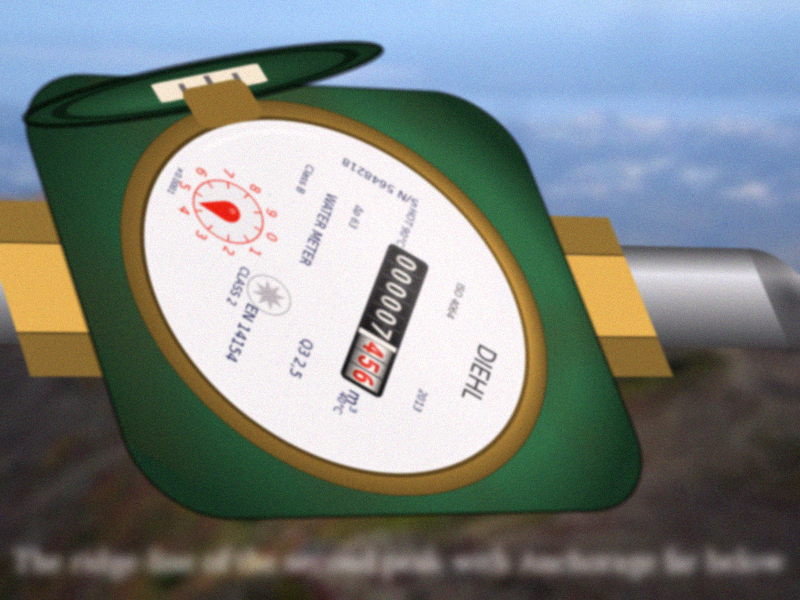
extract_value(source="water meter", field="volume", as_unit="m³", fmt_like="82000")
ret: 7.4564
